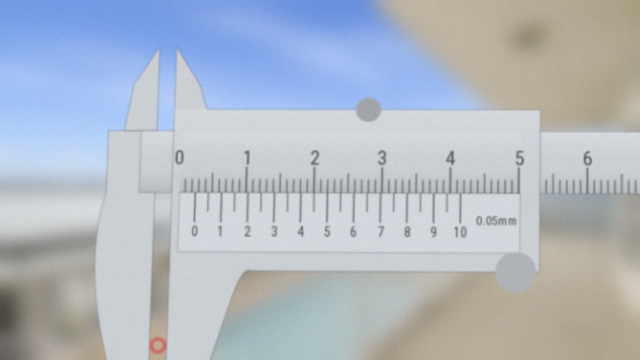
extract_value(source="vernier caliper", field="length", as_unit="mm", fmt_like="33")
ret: 2.5
